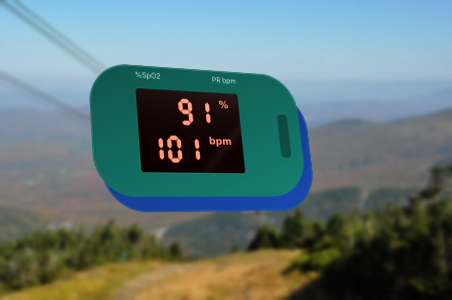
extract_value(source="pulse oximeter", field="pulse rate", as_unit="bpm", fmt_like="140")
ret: 101
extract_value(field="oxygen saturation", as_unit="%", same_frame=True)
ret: 91
